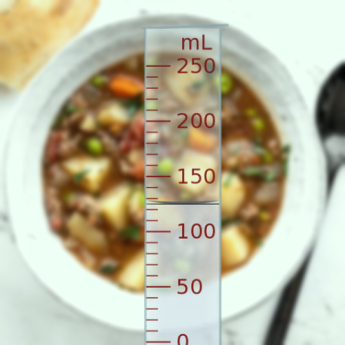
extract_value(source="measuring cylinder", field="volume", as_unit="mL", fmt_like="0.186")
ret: 125
